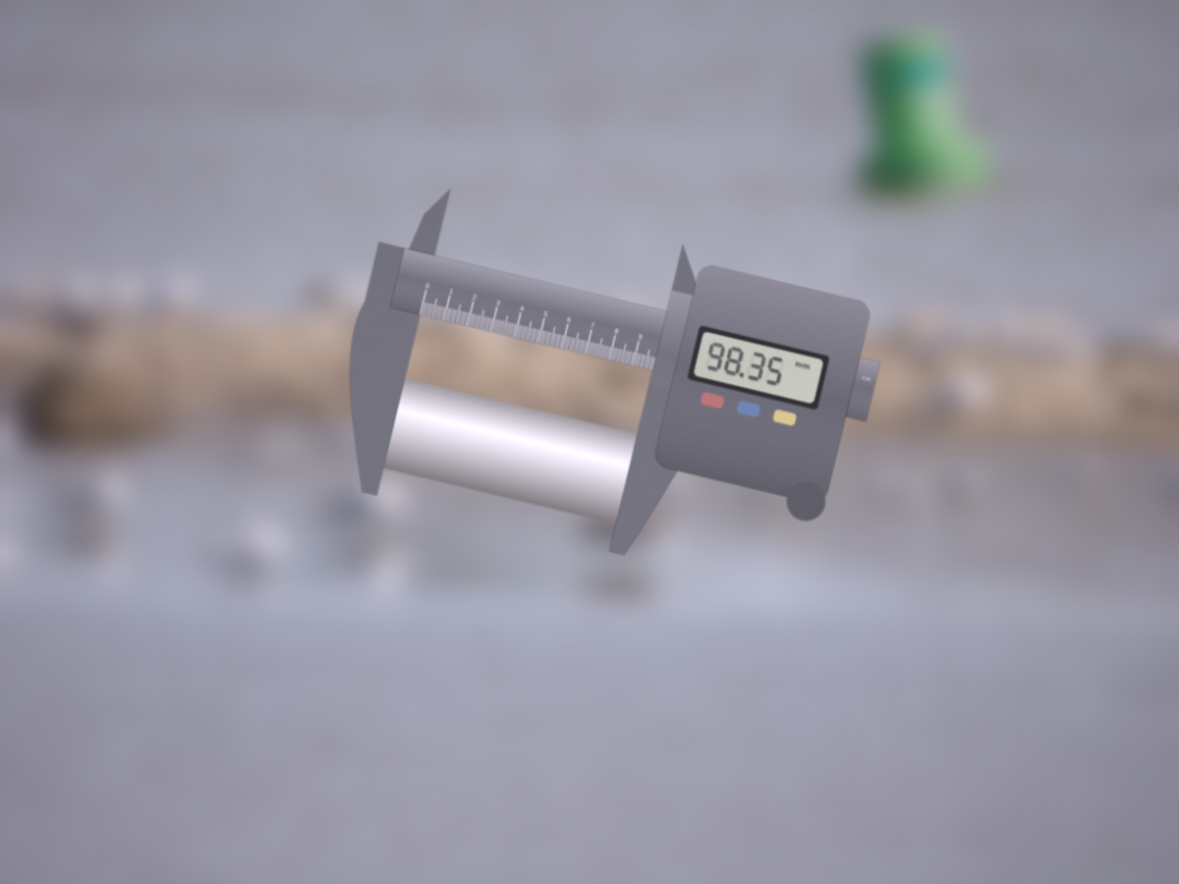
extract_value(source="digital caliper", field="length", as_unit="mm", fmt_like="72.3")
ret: 98.35
